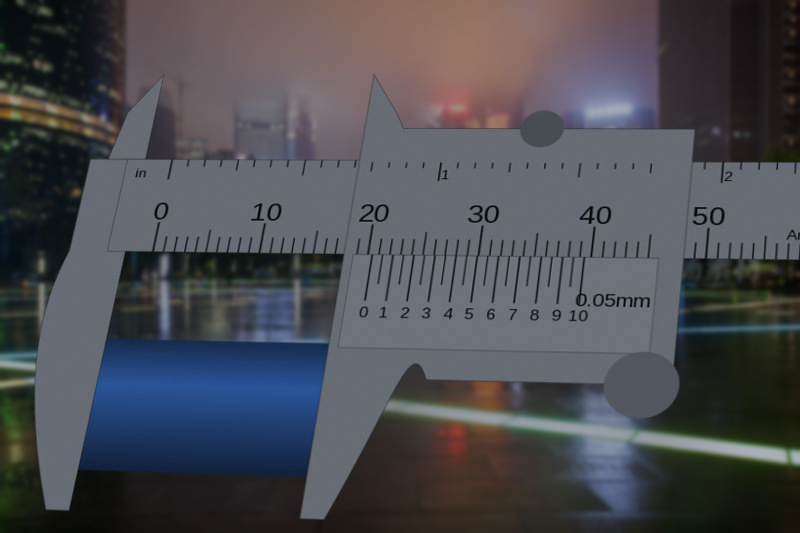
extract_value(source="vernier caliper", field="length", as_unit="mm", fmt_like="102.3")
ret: 20.4
